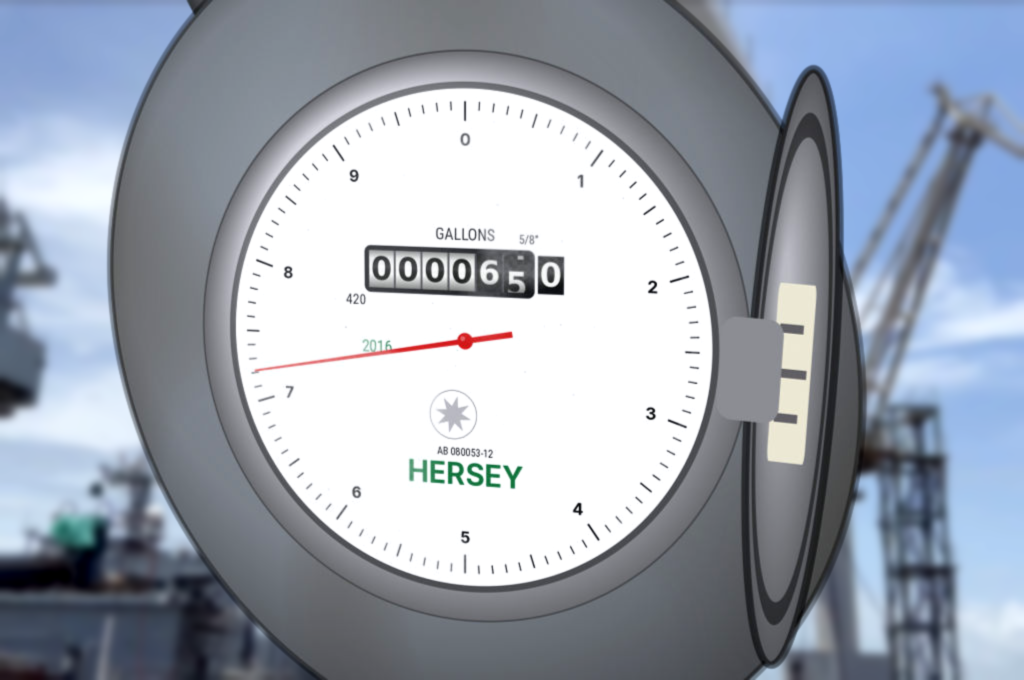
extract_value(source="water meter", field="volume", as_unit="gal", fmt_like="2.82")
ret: 647.2
